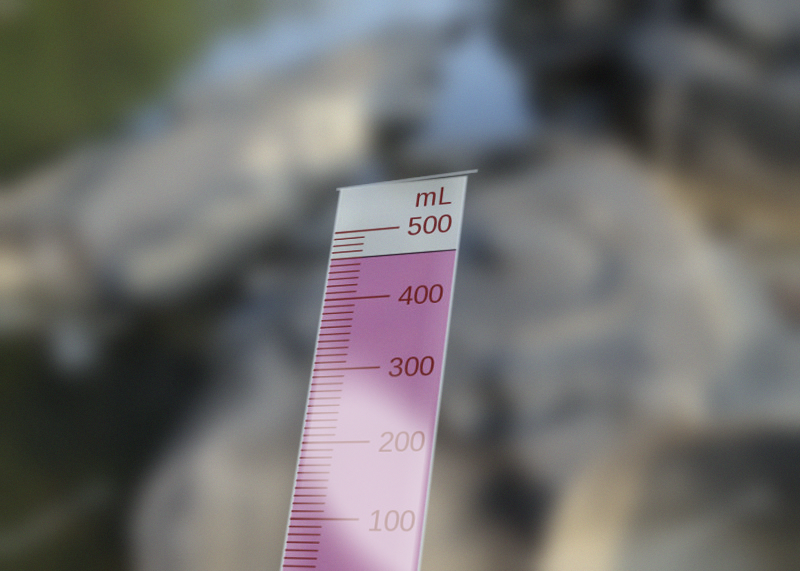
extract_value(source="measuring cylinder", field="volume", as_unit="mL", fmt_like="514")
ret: 460
